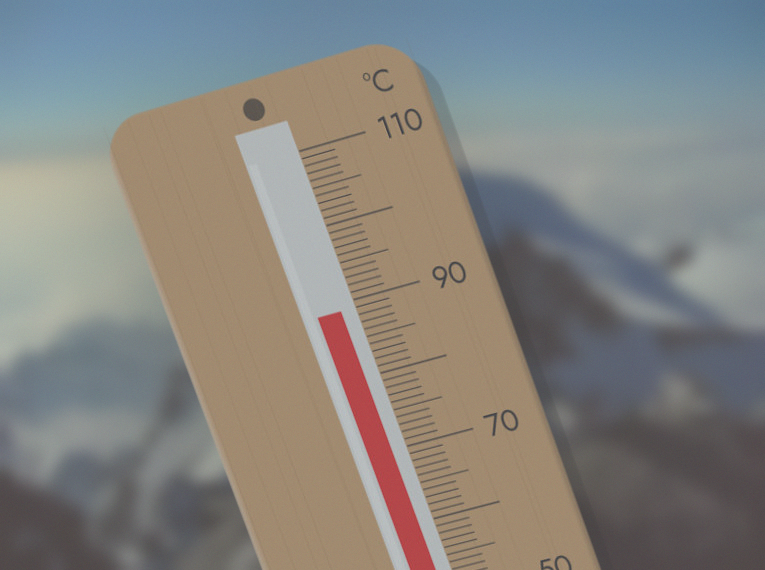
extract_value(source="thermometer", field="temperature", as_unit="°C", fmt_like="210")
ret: 89
